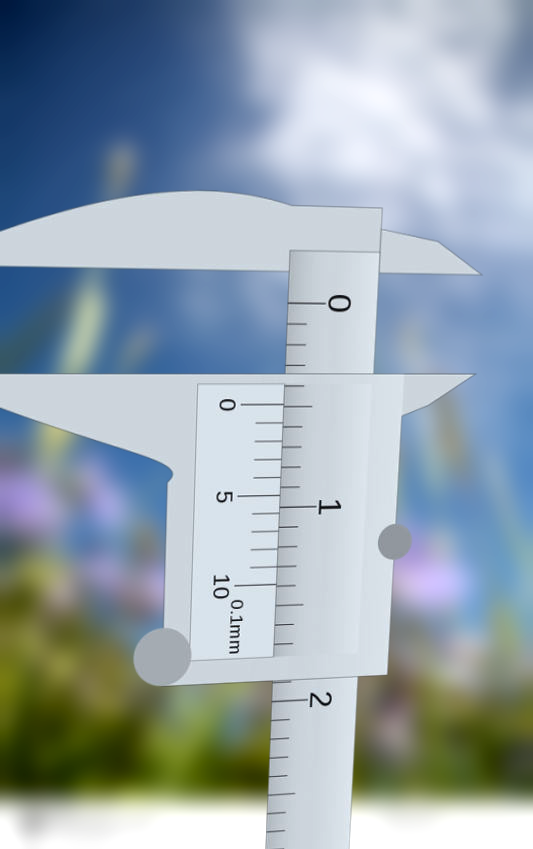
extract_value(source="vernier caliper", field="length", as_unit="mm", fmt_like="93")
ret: 4.9
